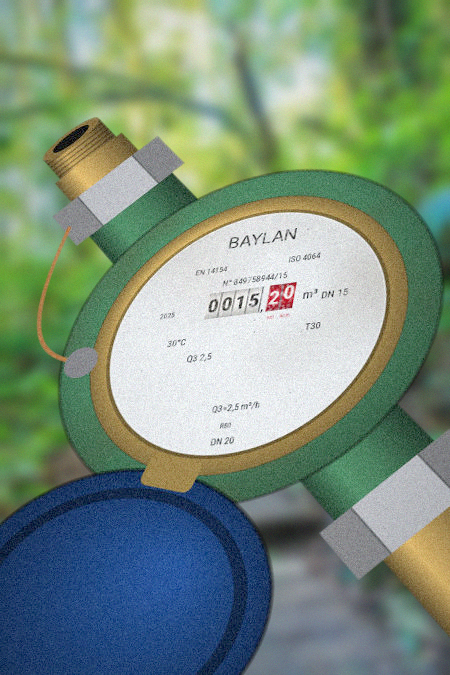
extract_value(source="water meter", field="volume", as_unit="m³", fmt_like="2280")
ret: 15.20
